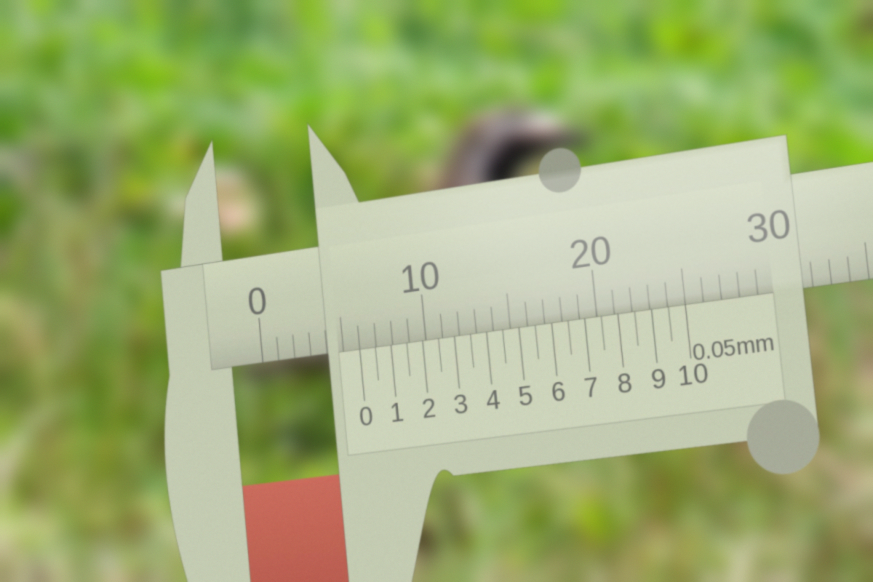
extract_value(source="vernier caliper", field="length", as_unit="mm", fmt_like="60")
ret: 6.0
